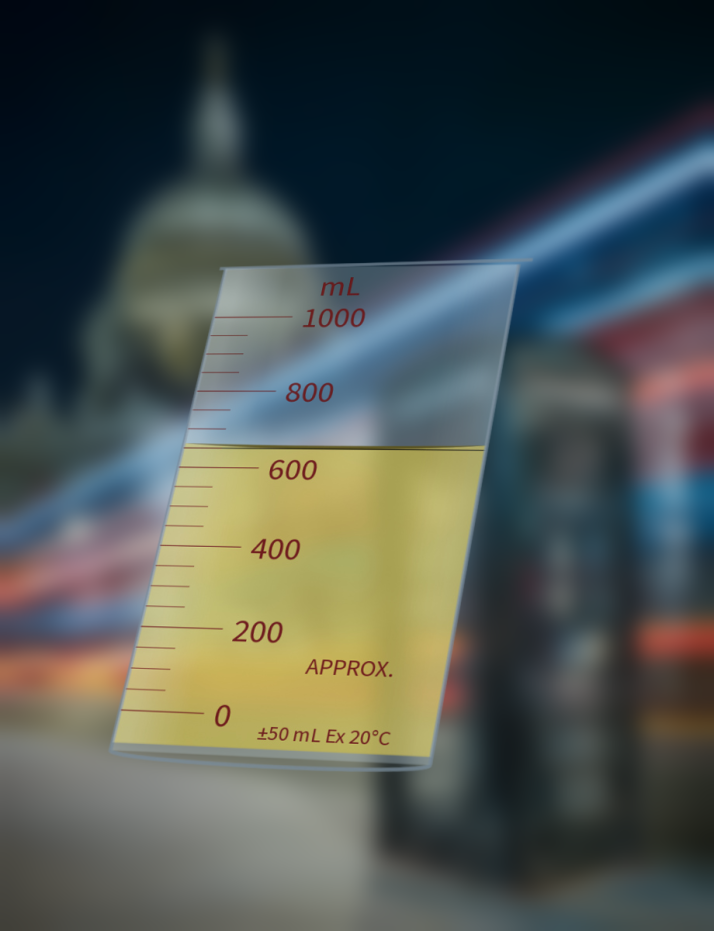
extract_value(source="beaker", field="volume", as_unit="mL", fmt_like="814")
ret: 650
